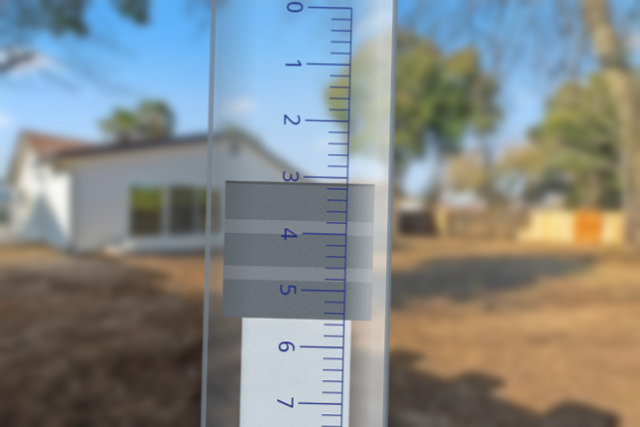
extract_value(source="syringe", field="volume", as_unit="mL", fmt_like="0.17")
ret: 3.1
